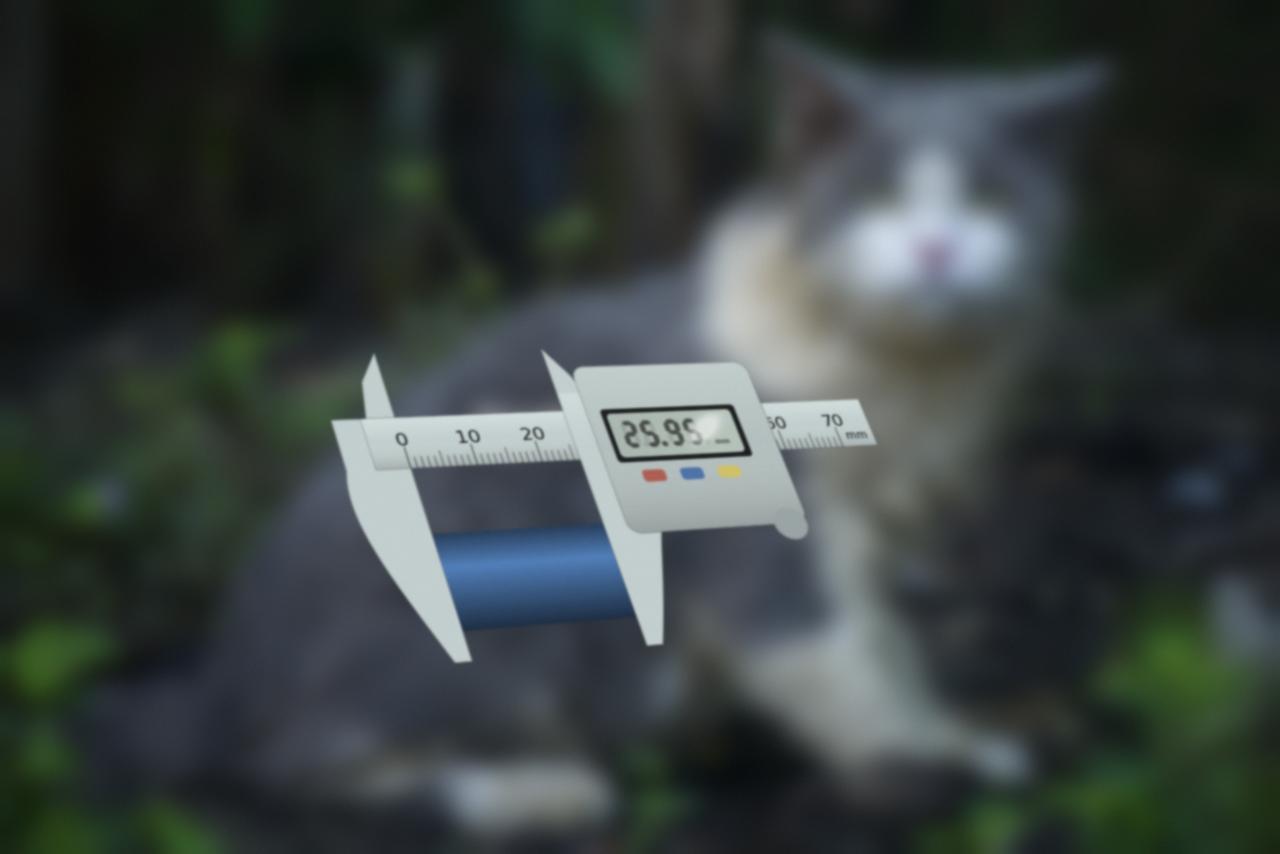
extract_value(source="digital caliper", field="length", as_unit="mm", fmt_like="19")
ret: 25.95
